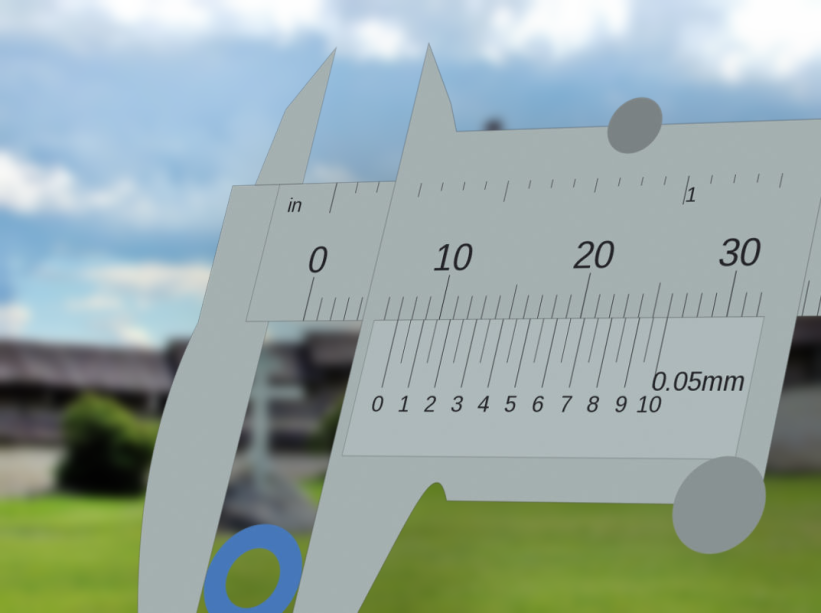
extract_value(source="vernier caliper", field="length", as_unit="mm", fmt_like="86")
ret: 7.0
